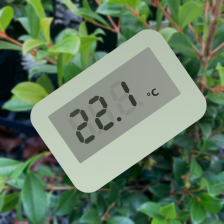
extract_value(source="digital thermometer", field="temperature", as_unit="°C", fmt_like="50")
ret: 22.1
